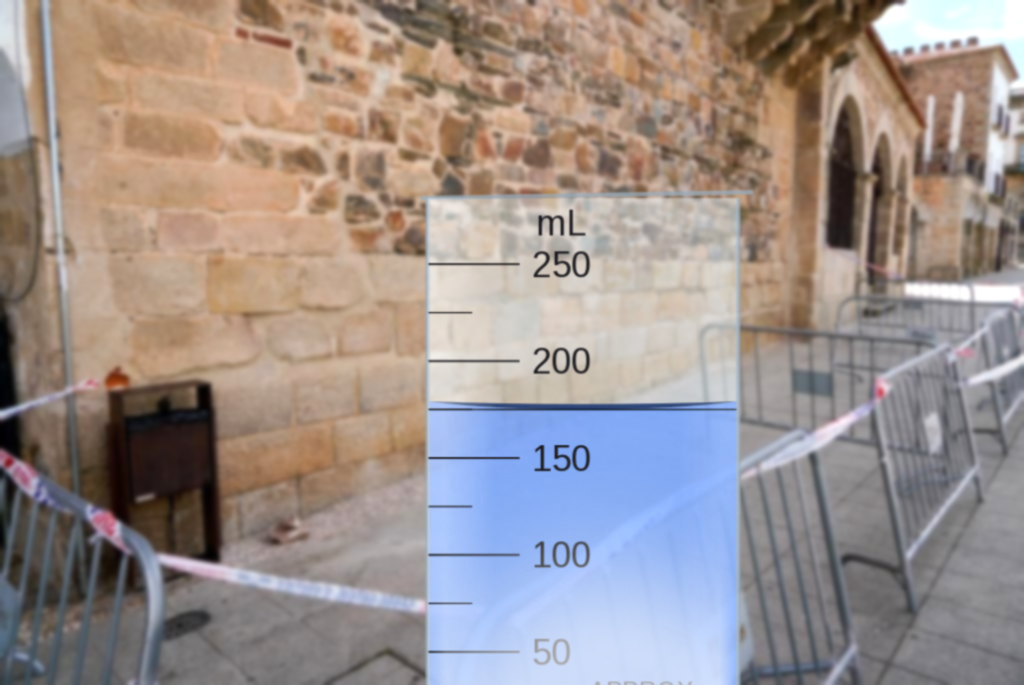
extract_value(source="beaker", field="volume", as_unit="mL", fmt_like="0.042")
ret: 175
